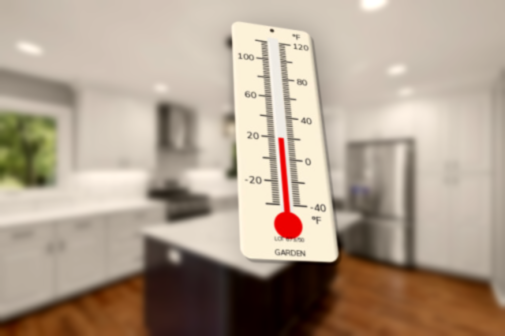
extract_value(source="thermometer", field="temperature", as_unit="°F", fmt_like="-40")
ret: 20
